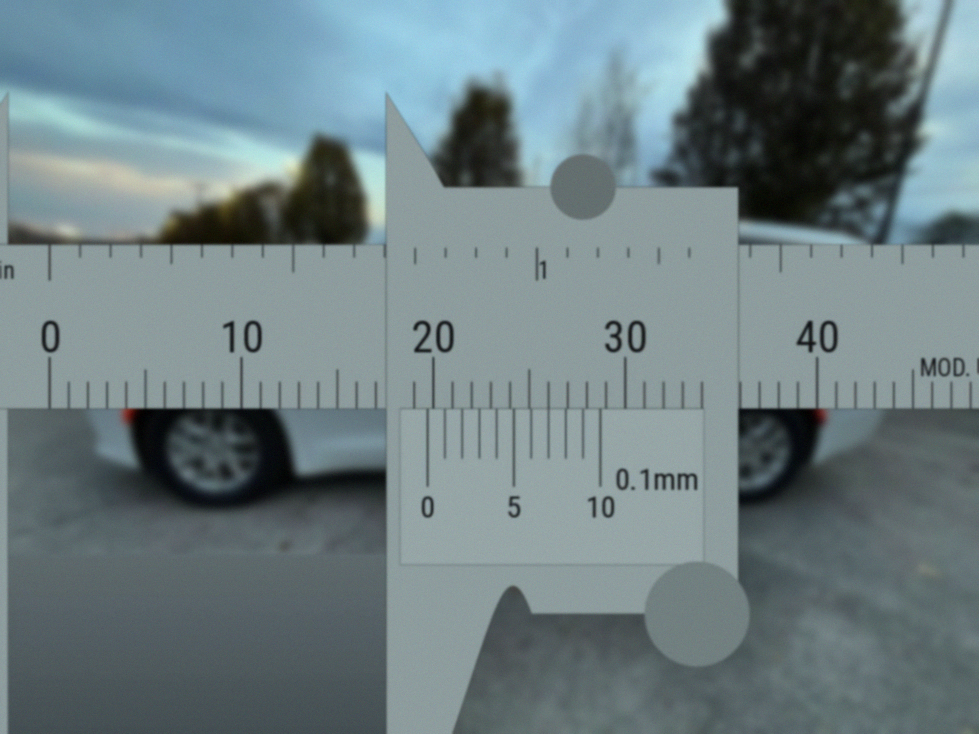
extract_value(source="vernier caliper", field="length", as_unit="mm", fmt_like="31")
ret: 19.7
